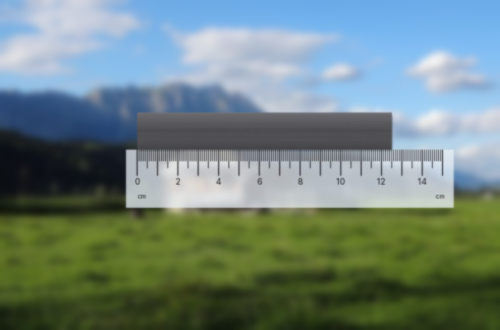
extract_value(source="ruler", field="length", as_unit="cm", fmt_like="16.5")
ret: 12.5
